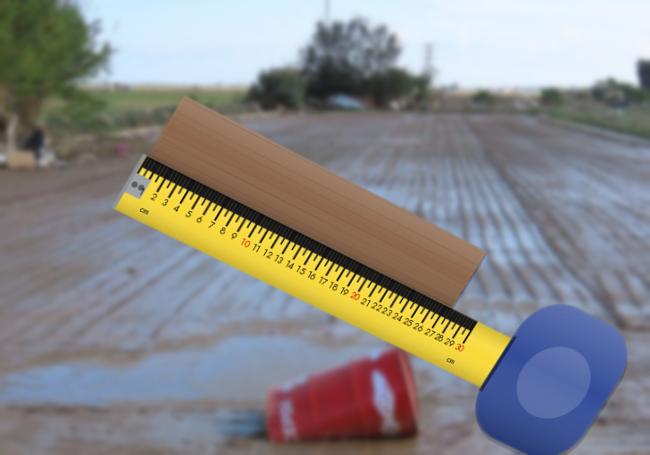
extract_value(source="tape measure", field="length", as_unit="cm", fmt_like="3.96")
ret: 27.5
